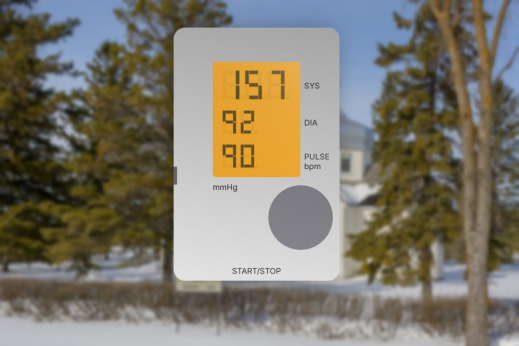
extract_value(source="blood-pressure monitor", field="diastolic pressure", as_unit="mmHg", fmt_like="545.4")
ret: 92
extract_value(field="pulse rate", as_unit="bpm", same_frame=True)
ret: 90
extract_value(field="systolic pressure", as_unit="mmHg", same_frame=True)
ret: 157
